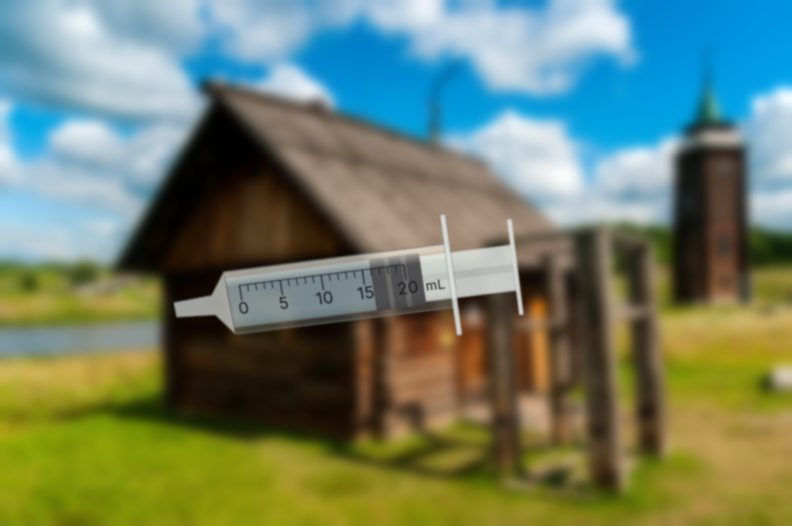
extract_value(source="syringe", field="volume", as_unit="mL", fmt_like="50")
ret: 16
